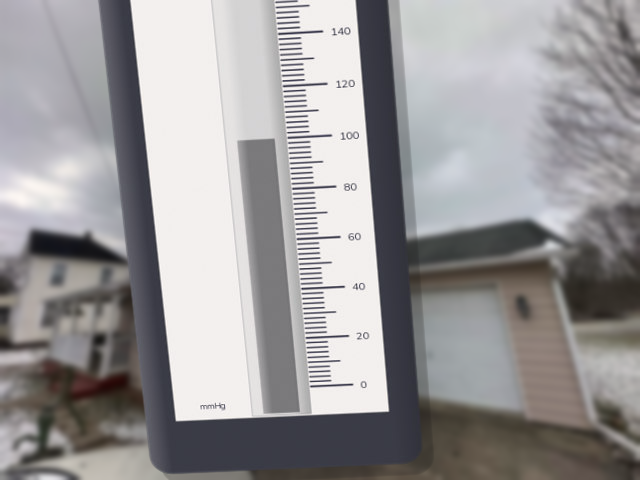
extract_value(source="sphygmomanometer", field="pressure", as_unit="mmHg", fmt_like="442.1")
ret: 100
